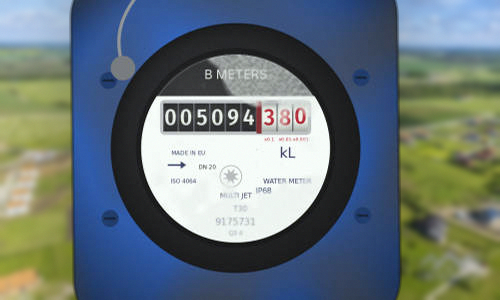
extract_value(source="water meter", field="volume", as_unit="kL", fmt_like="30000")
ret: 5094.380
